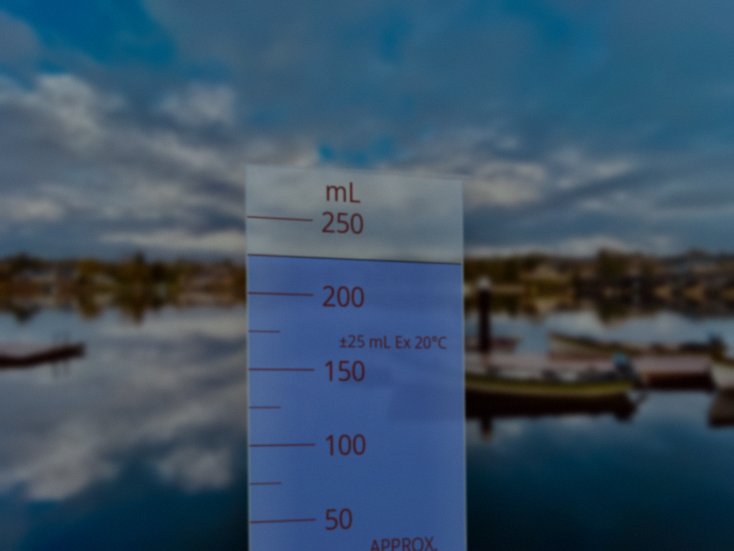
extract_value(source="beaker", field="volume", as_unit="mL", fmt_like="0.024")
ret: 225
